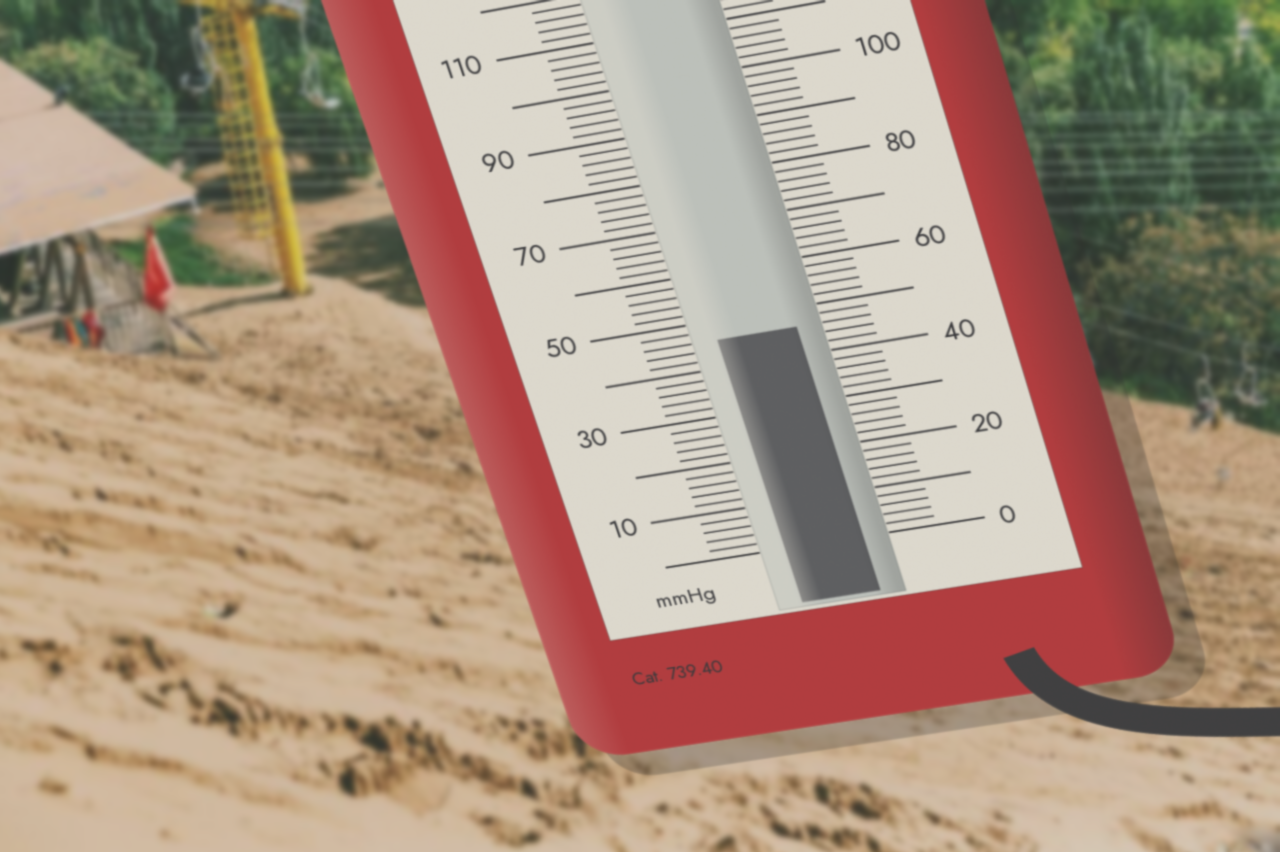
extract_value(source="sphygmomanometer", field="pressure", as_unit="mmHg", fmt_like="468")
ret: 46
